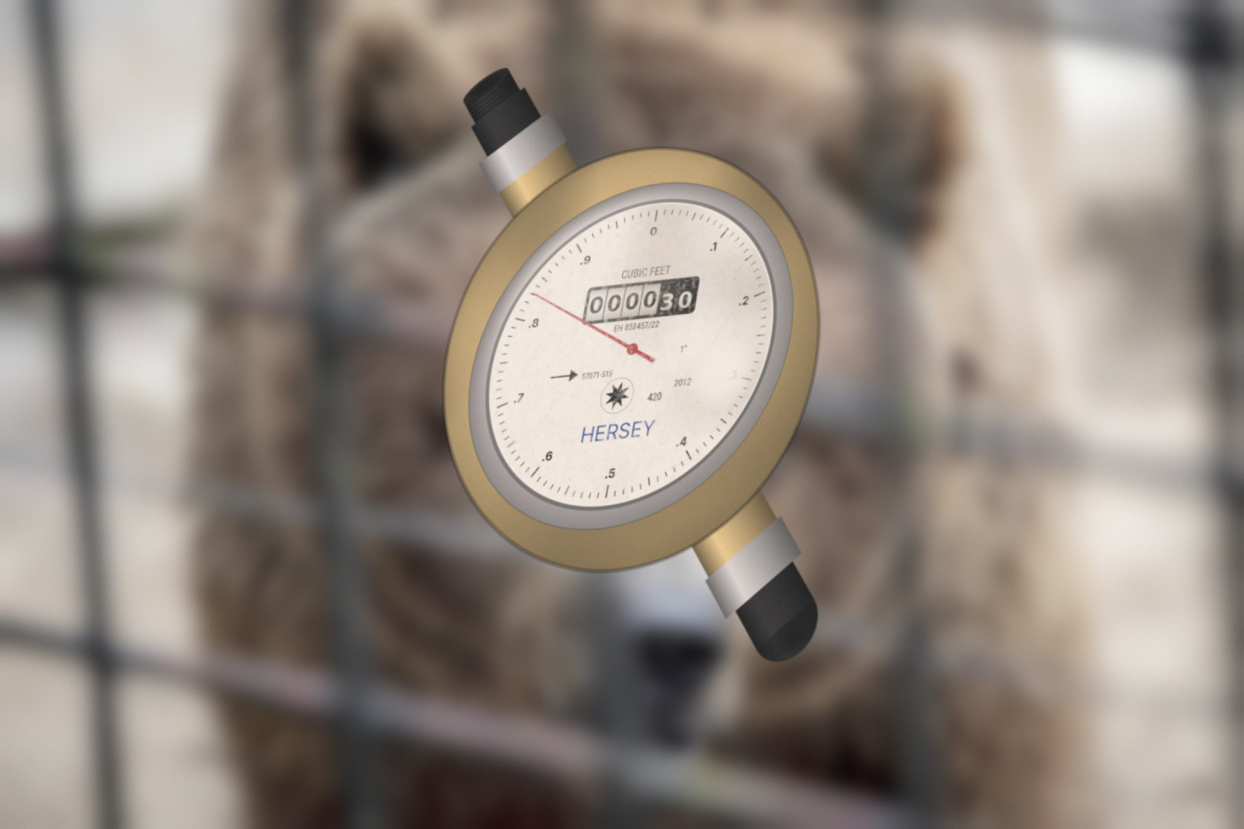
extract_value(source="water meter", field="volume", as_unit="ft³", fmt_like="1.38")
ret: 29.83
